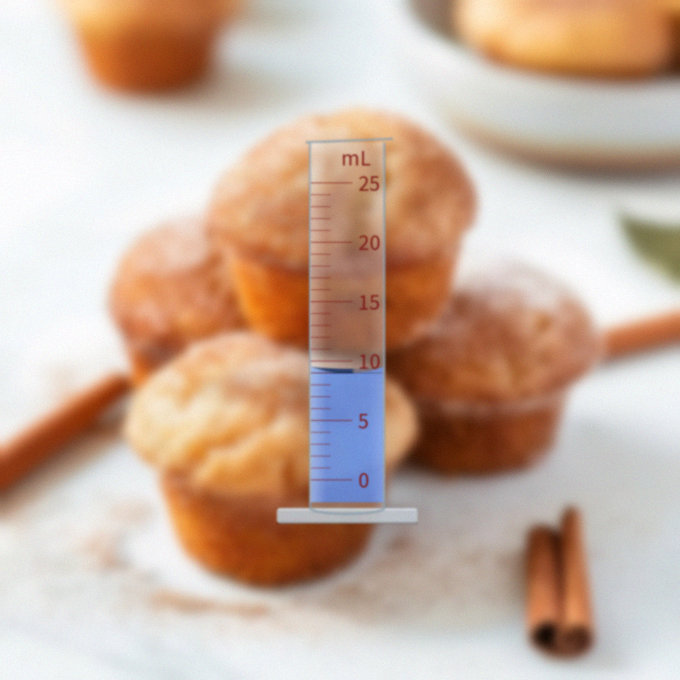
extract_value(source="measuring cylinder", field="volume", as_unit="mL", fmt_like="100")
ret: 9
